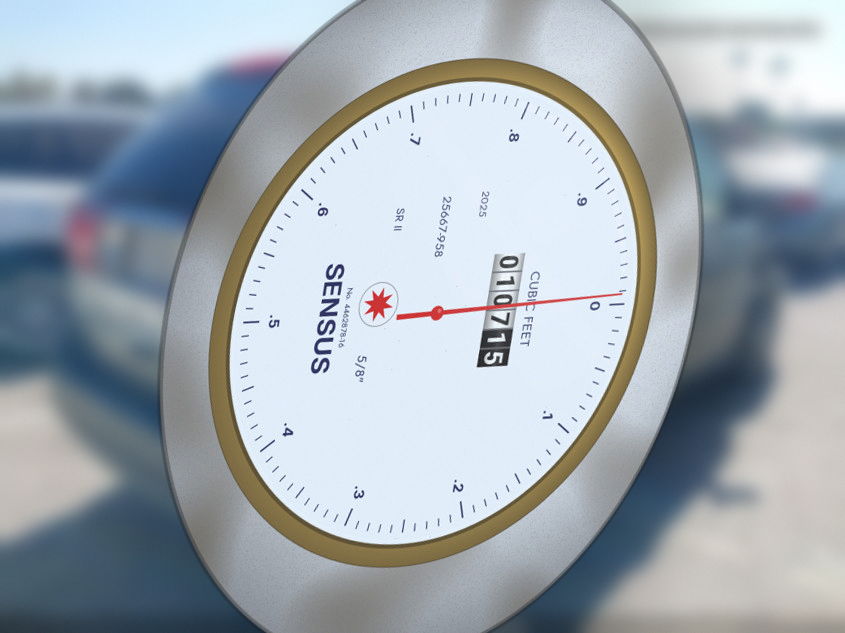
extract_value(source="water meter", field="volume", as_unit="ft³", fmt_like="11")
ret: 10714.99
